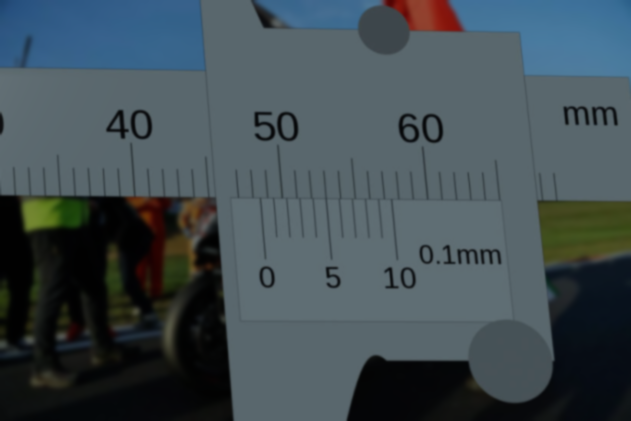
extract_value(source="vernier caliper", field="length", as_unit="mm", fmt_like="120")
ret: 48.5
